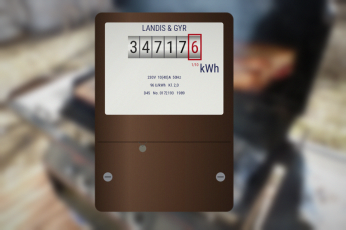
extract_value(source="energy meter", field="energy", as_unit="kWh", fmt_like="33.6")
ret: 34717.6
